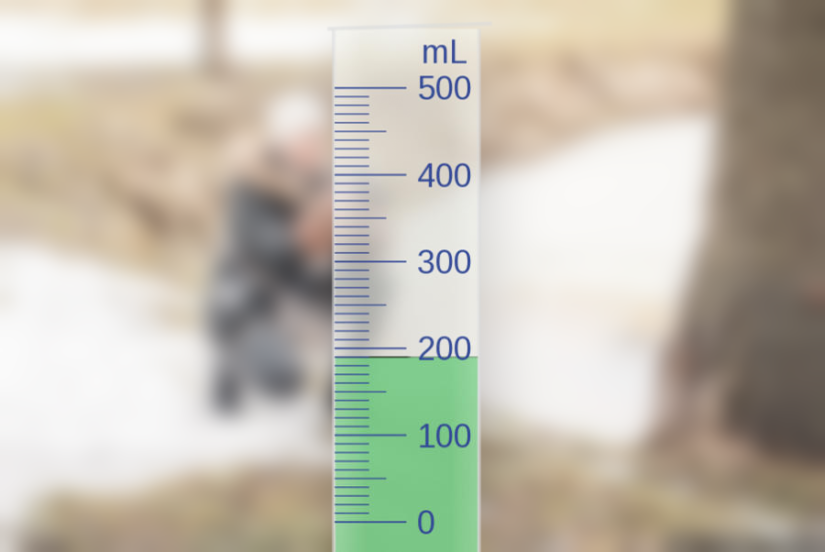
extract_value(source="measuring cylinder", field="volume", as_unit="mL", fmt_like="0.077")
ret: 190
